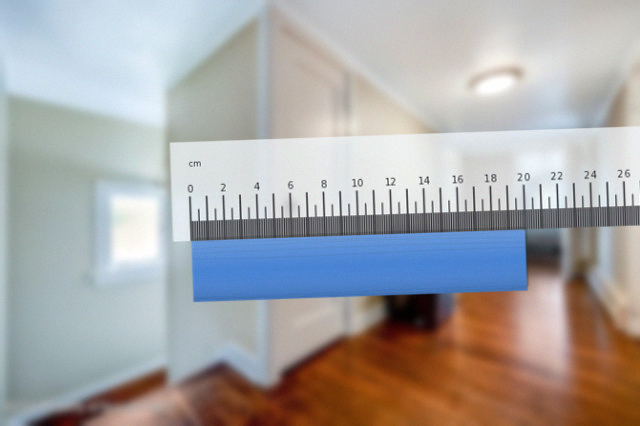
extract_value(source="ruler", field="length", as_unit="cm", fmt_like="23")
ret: 20
